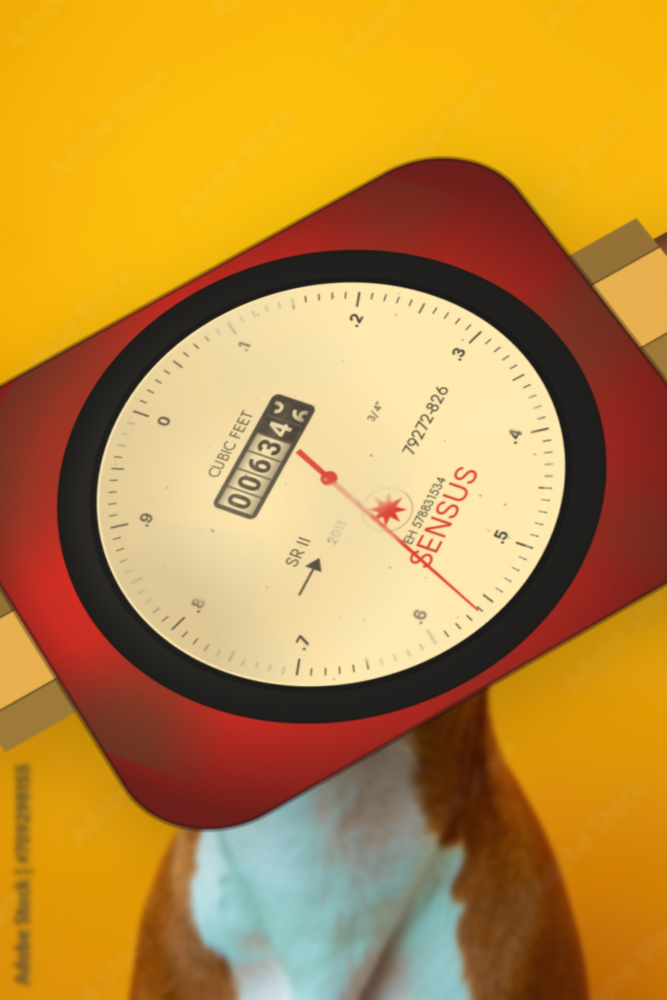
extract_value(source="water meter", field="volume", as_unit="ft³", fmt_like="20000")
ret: 6345.56
